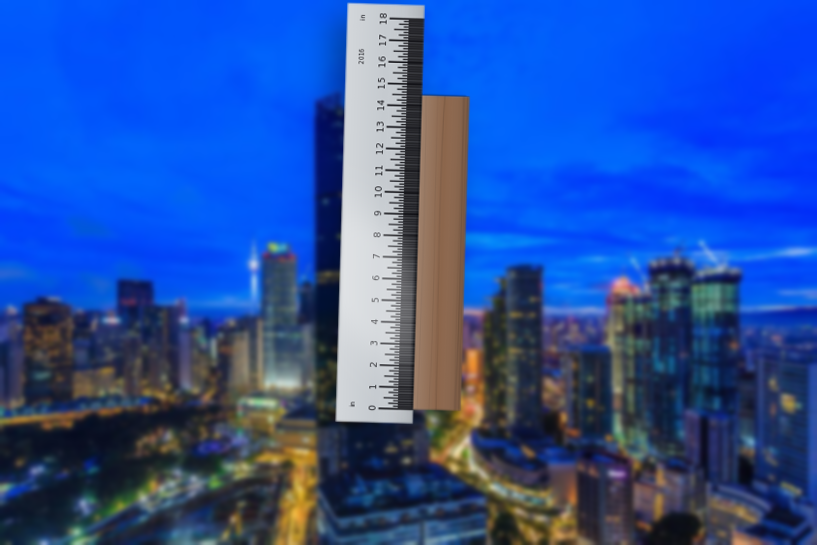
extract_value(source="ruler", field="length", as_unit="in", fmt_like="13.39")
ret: 14.5
